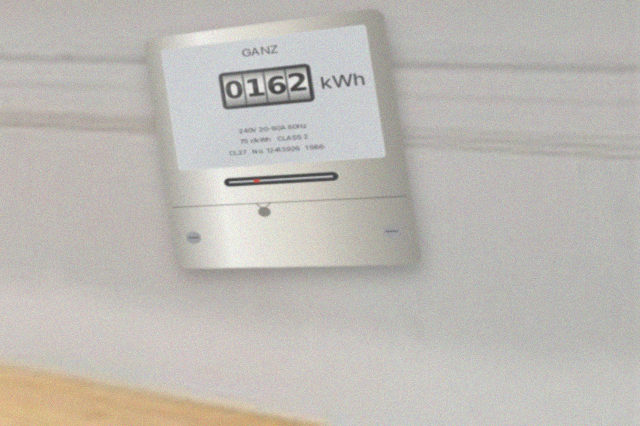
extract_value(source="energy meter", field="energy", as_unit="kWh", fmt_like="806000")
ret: 162
